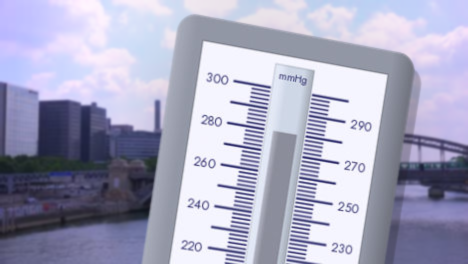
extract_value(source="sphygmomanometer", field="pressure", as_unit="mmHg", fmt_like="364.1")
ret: 280
